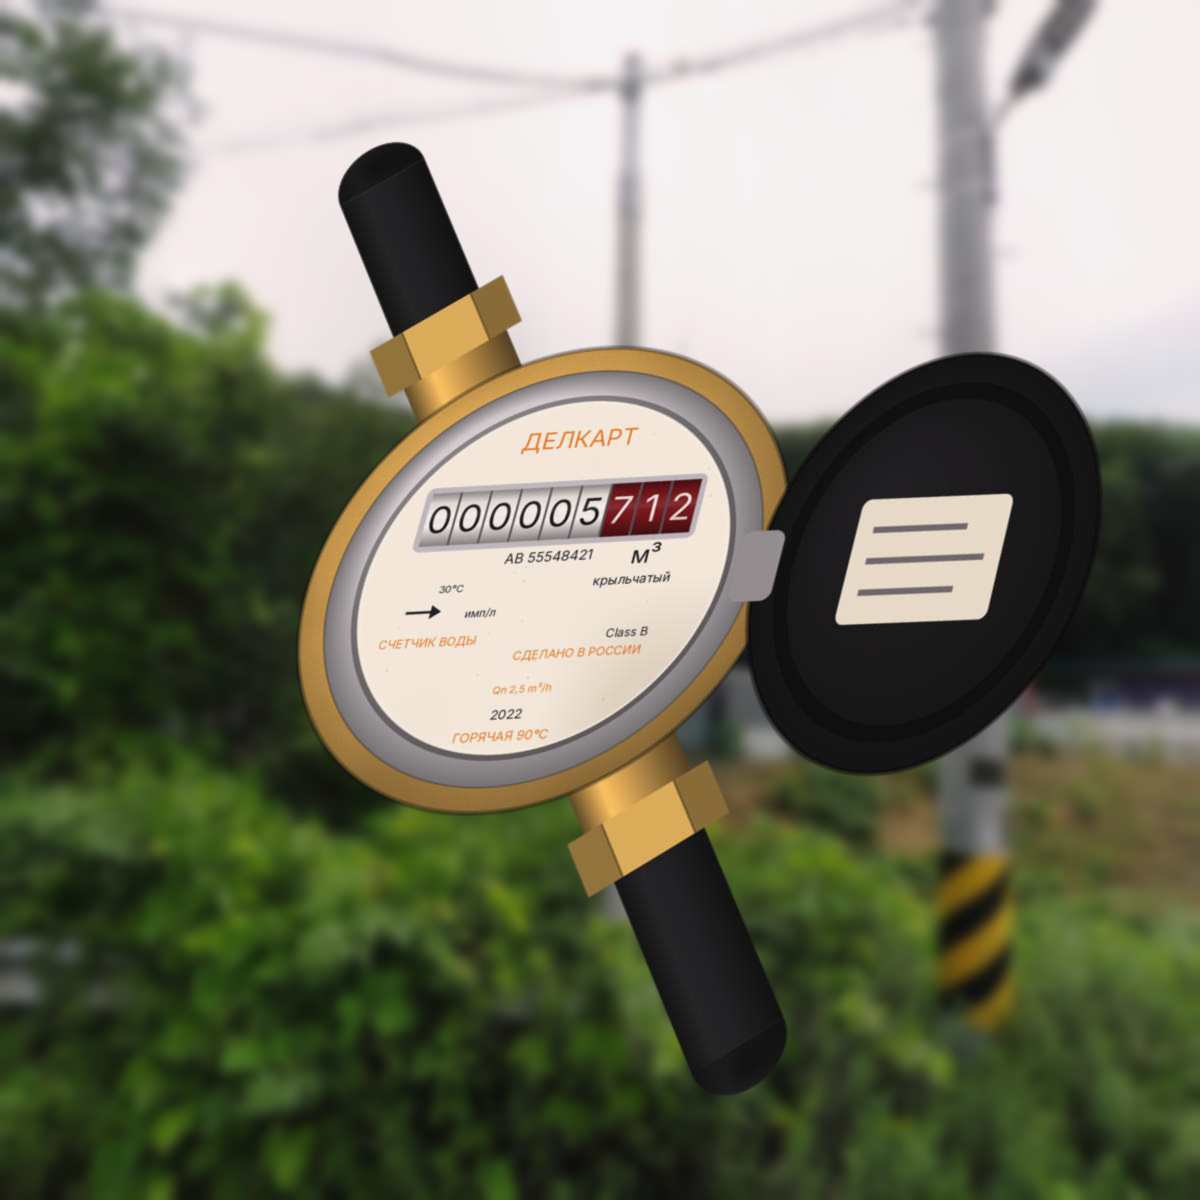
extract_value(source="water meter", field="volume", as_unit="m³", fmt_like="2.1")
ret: 5.712
